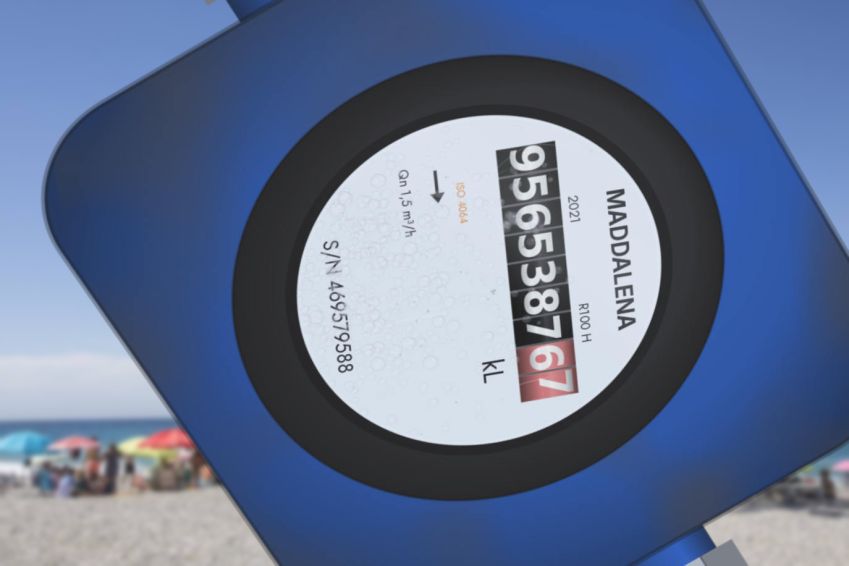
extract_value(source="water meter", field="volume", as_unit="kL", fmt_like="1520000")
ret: 9565387.67
